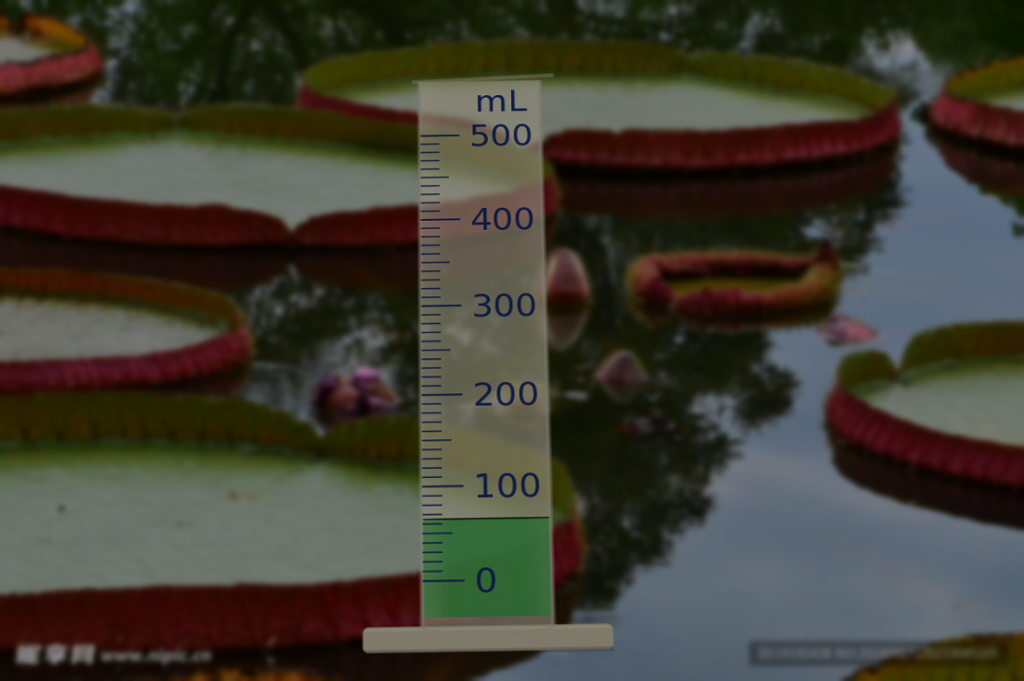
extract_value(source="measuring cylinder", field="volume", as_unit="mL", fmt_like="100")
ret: 65
